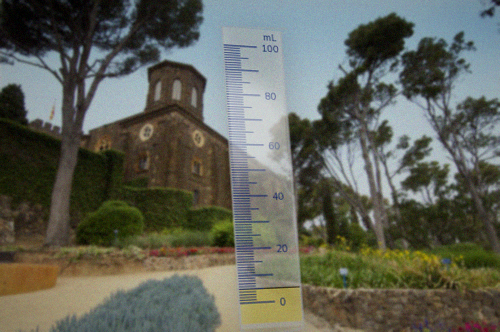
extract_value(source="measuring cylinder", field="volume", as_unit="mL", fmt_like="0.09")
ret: 5
